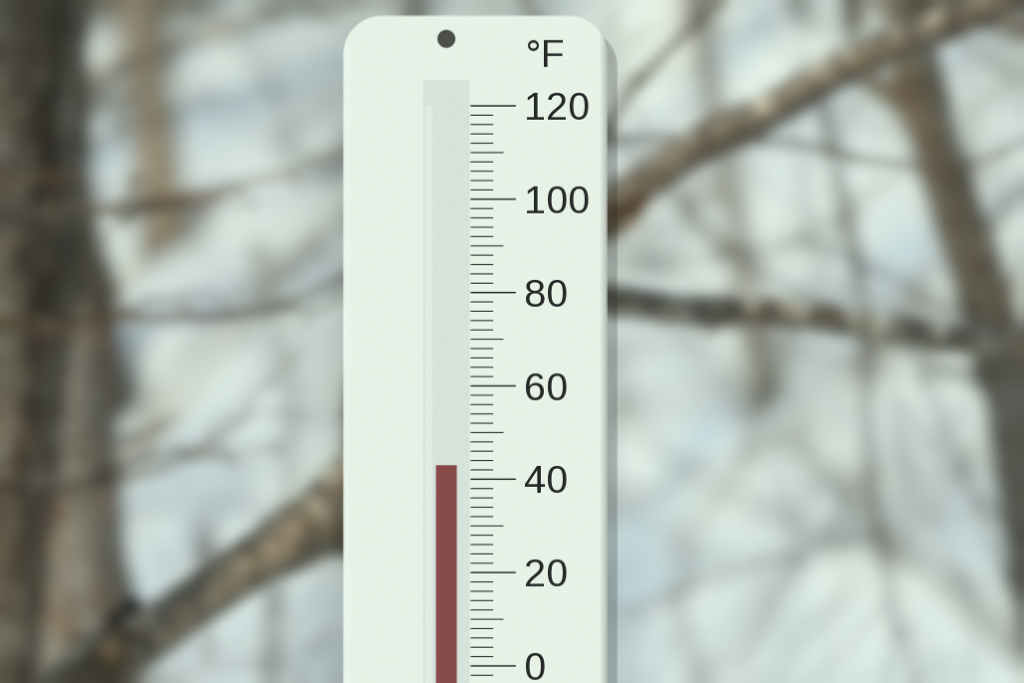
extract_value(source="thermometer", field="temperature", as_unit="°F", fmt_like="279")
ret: 43
